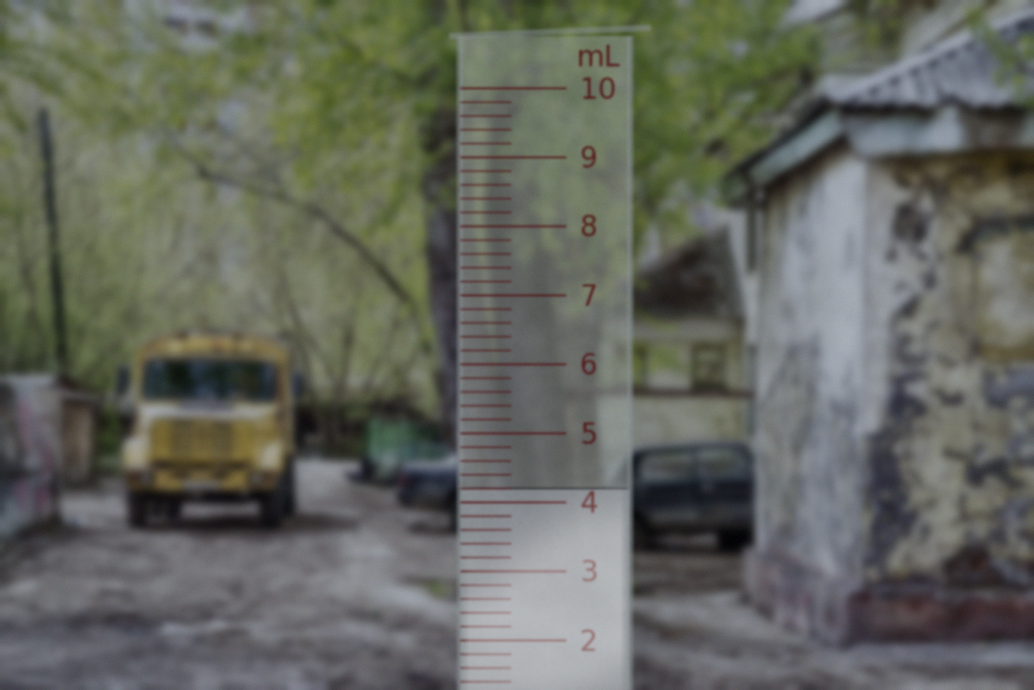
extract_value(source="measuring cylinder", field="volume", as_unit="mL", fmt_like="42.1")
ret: 4.2
